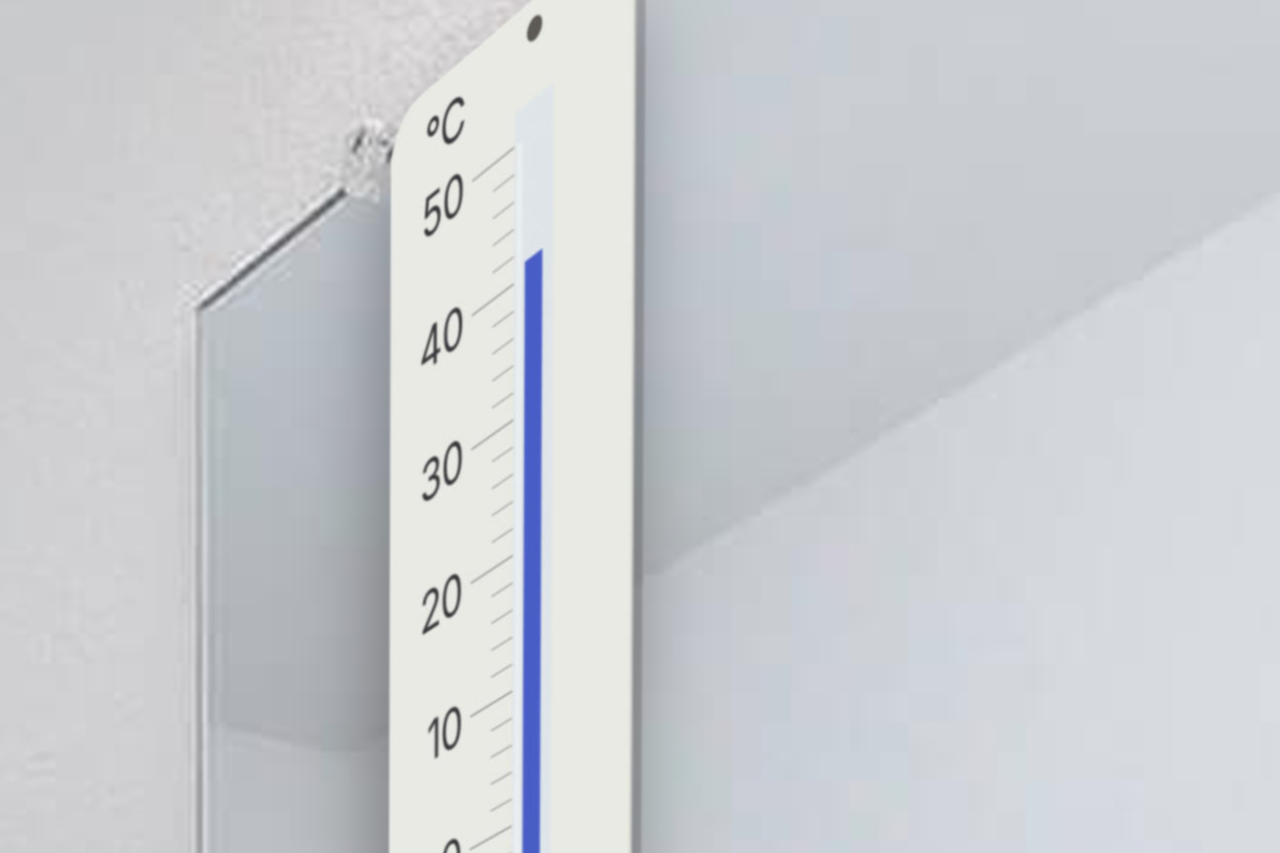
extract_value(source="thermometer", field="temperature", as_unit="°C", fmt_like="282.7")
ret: 41
